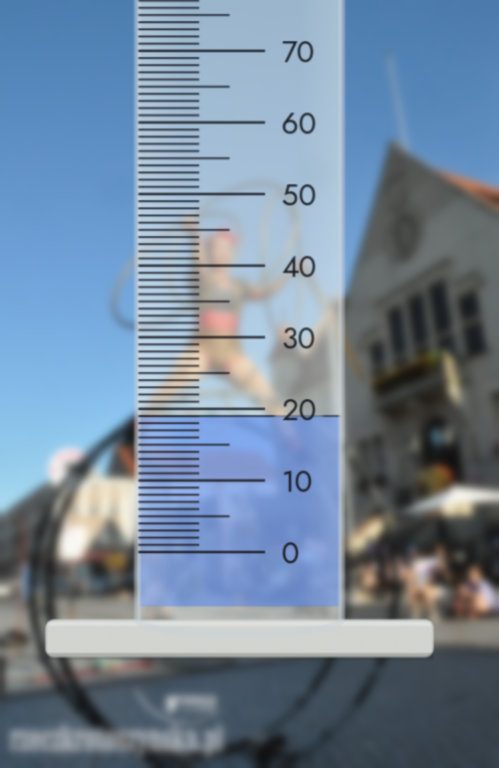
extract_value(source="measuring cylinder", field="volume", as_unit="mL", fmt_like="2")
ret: 19
